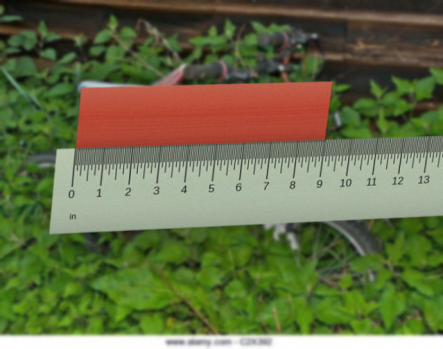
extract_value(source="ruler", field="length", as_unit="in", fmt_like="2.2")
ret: 9
